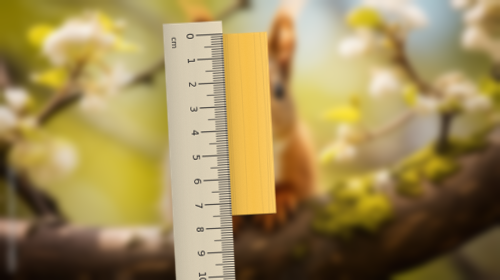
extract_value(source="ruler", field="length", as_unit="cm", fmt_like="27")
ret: 7.5
